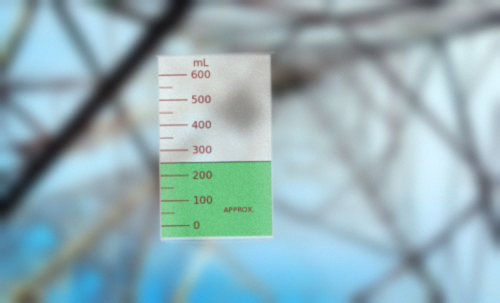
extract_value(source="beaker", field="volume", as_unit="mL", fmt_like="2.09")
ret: 250
